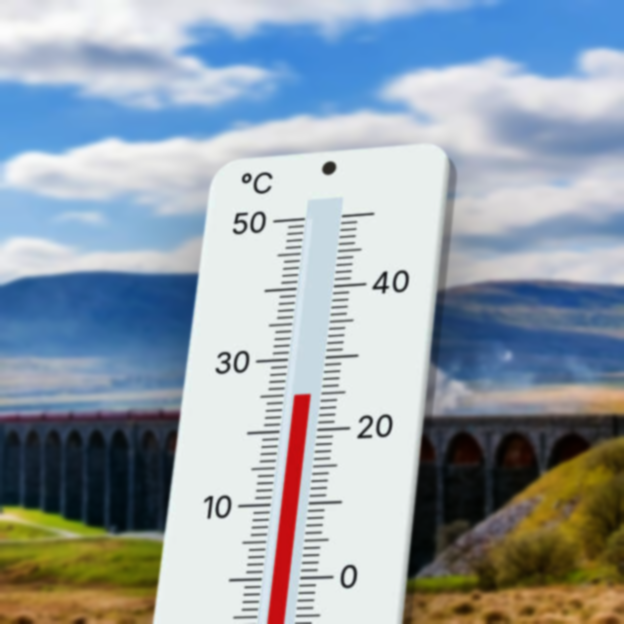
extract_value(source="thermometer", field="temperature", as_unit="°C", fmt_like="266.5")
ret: 25
